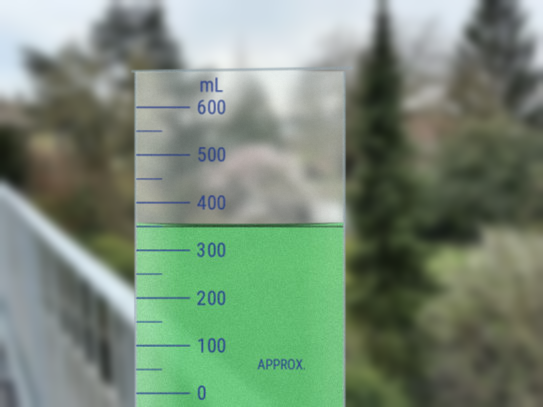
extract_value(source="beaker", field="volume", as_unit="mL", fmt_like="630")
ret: 350
